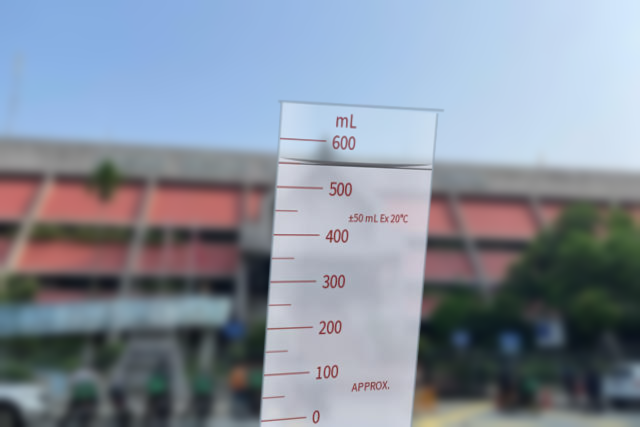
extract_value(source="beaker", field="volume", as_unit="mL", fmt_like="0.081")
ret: 550
